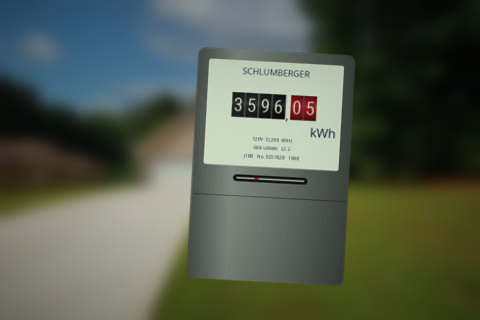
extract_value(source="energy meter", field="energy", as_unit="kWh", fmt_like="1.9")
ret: 3596.05
